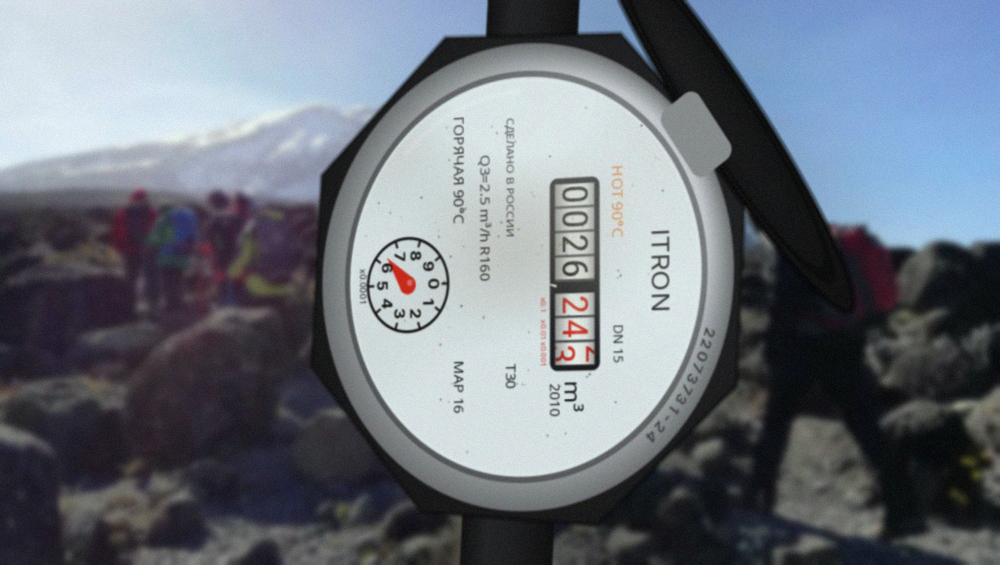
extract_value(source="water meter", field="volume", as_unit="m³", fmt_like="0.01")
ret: 26.2426
